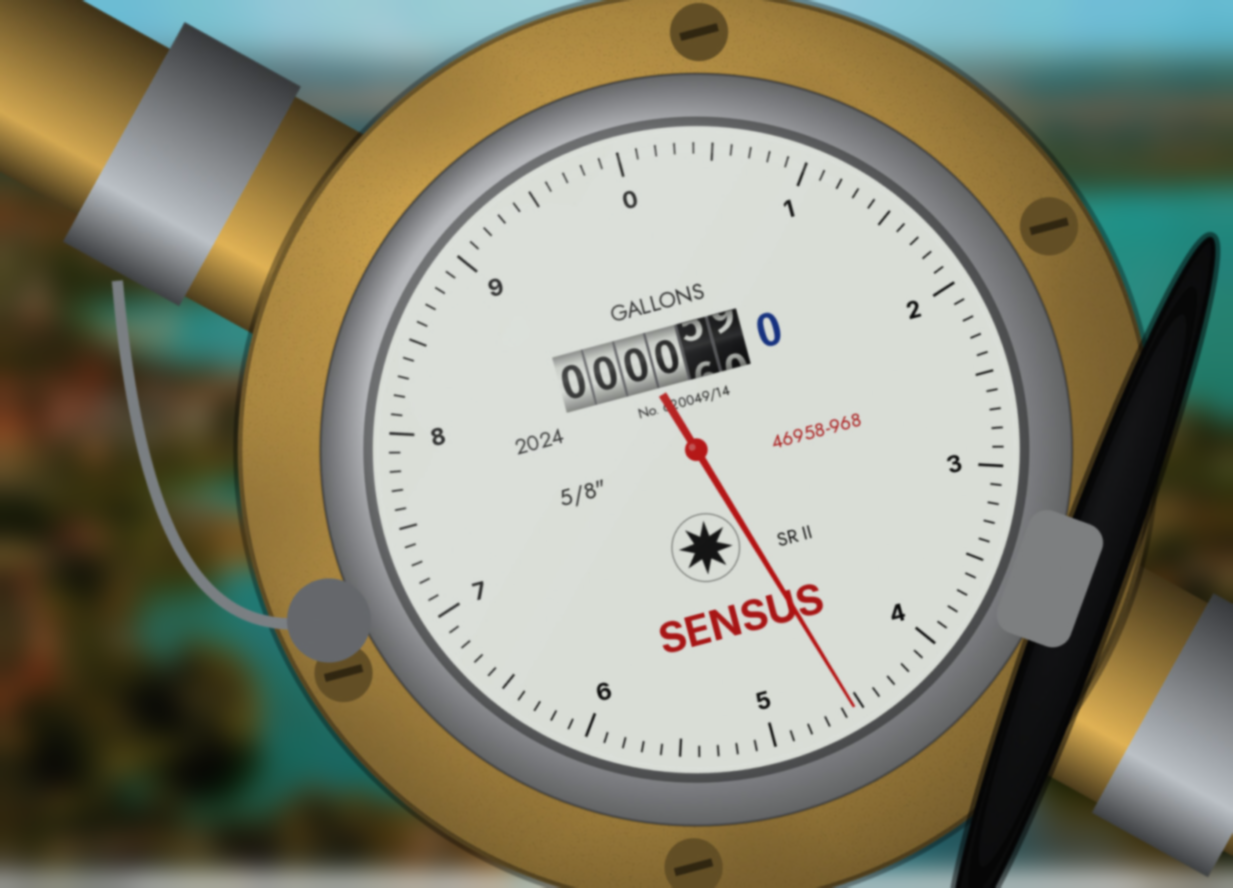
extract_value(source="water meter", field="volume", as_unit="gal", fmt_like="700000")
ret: 594.5
